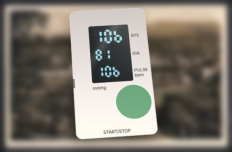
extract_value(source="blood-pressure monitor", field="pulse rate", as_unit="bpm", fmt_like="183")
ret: 106
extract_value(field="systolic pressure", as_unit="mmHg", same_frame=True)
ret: 106
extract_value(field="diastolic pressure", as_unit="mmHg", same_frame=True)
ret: 81
